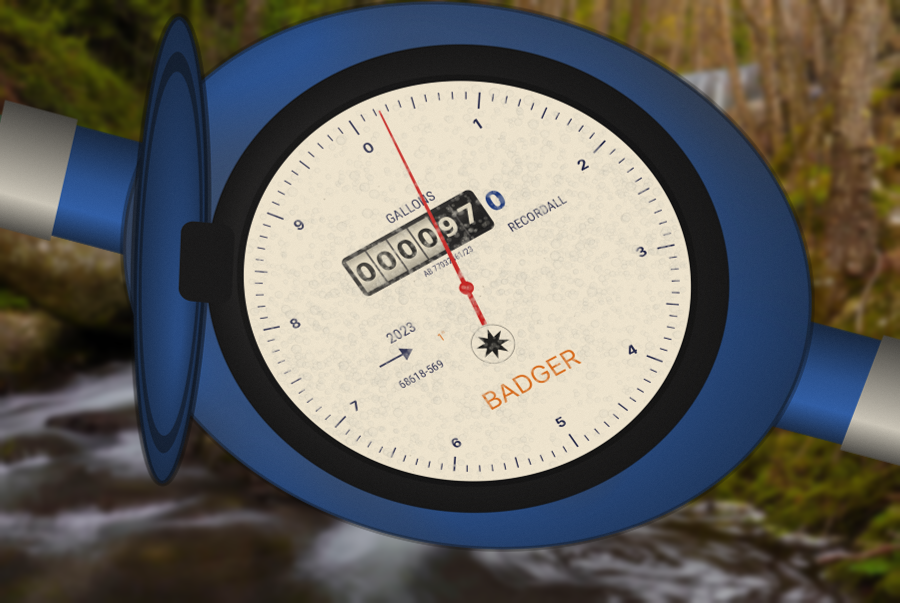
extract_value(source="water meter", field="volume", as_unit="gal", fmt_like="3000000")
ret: 970.2
